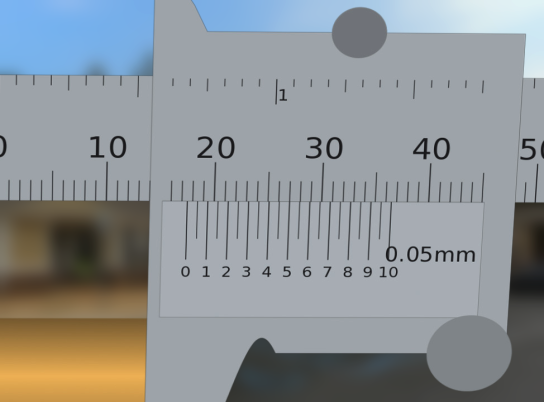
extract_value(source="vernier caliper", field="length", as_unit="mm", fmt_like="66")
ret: 17.5
